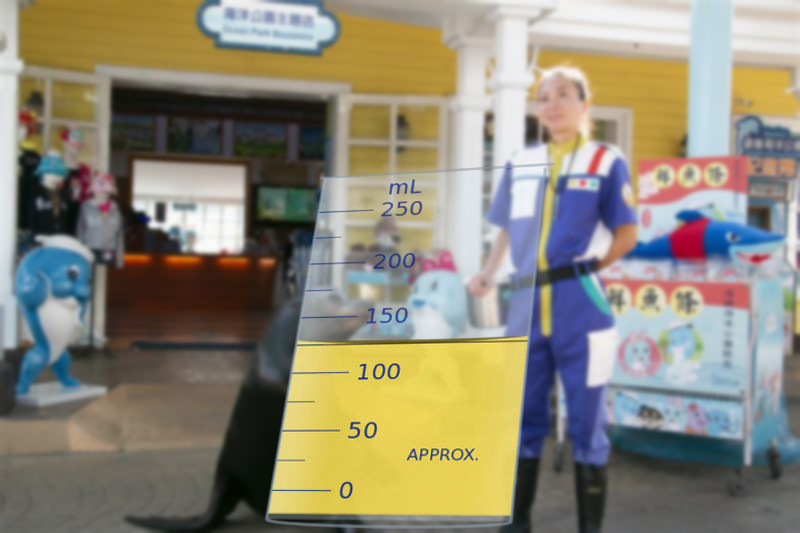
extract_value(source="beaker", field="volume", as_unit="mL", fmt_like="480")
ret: 125
